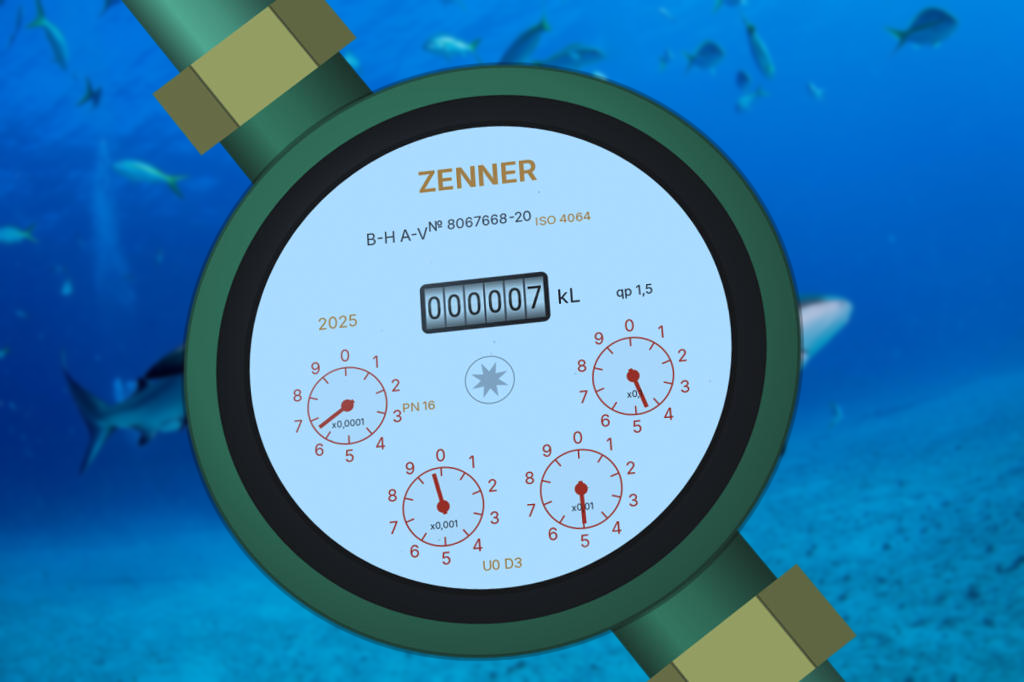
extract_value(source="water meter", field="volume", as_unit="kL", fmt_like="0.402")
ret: 7.4496
